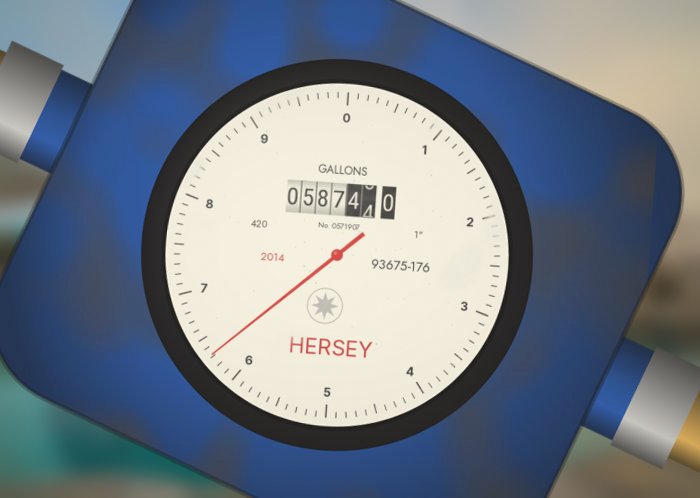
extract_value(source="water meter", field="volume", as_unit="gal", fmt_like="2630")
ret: 587436.3
